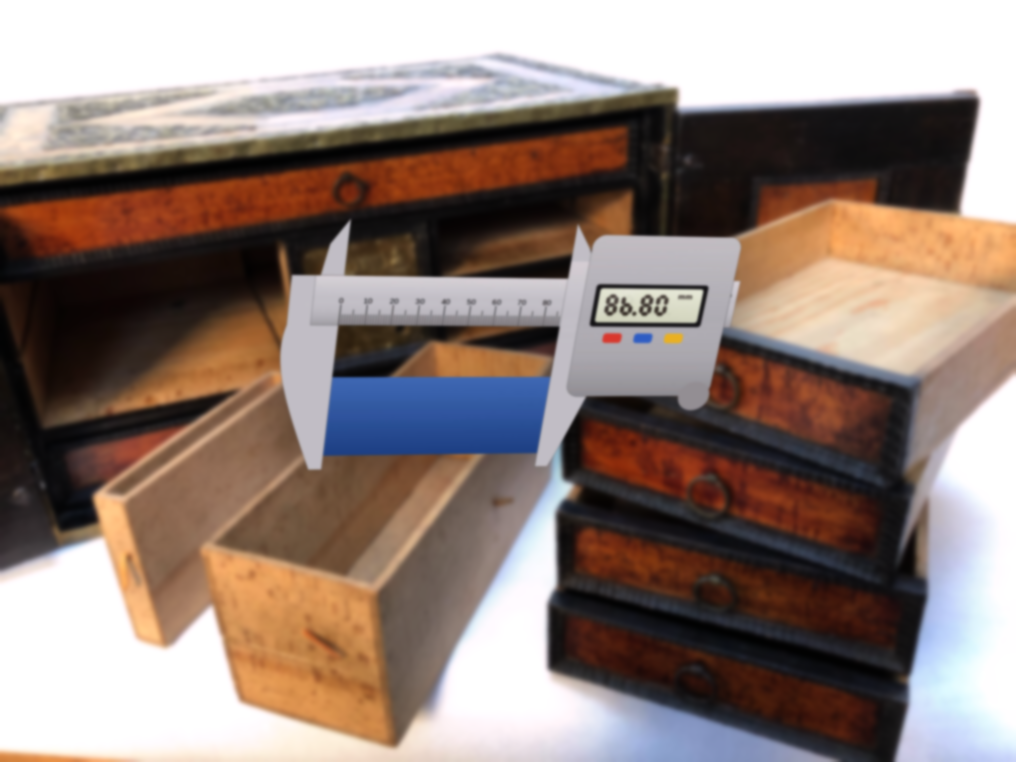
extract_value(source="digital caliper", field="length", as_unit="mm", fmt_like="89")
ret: 86.80
